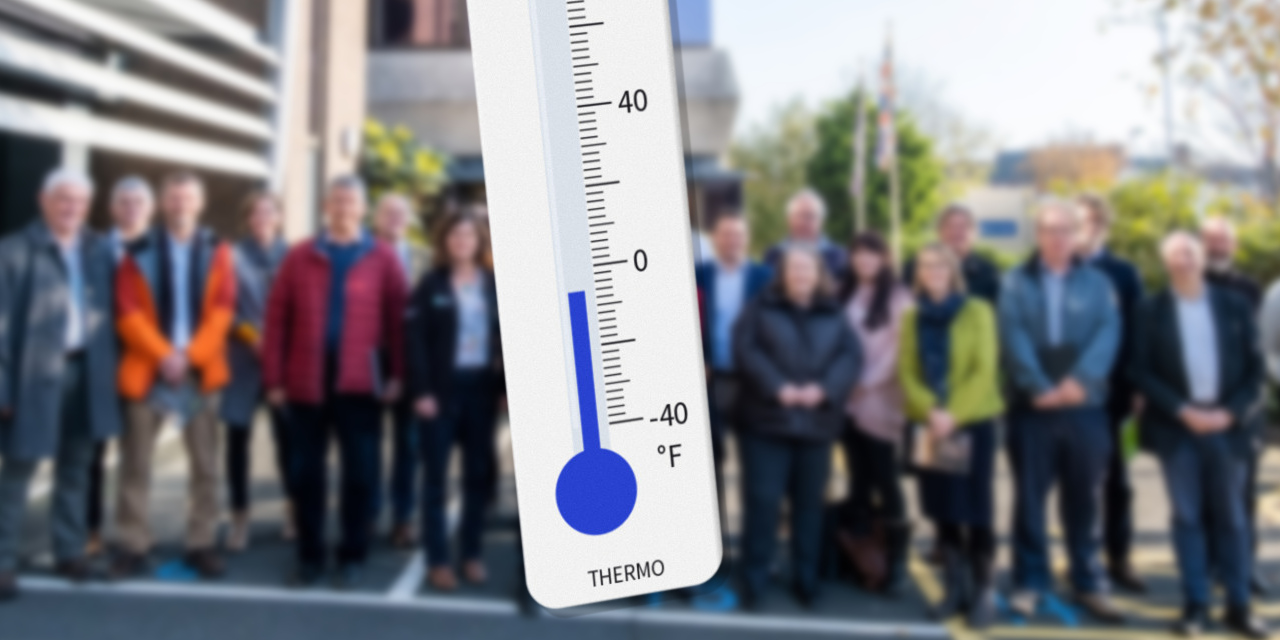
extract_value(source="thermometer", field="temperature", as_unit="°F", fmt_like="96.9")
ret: -6
